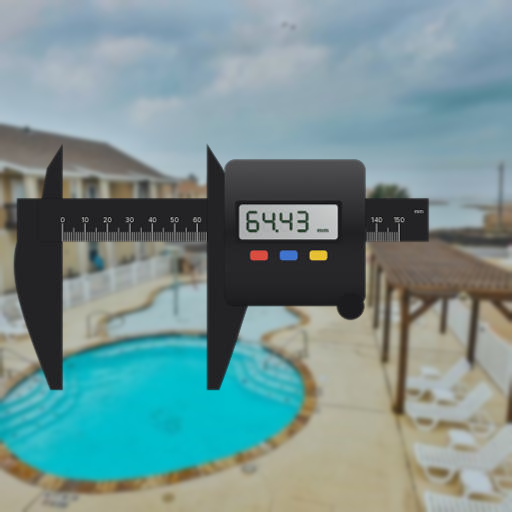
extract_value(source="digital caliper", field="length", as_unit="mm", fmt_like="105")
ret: 64.43
